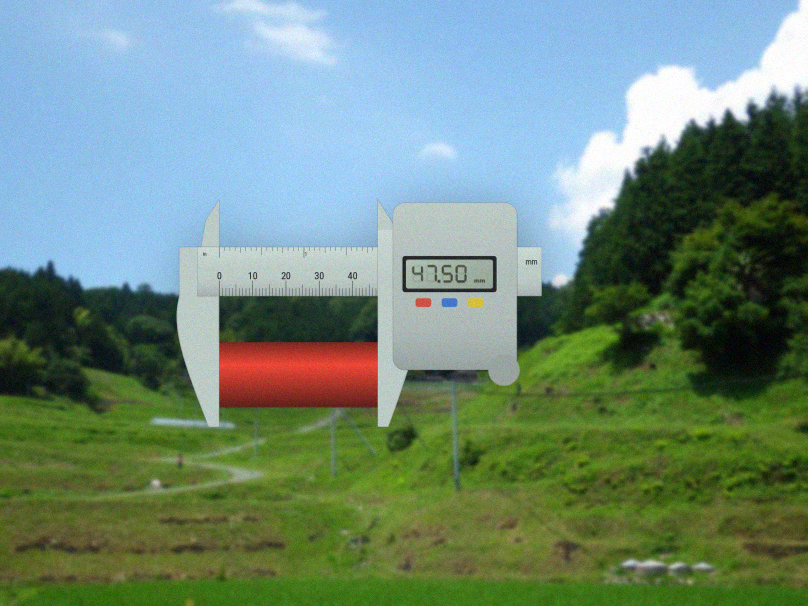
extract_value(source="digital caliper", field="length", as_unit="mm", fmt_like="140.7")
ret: 47.50
